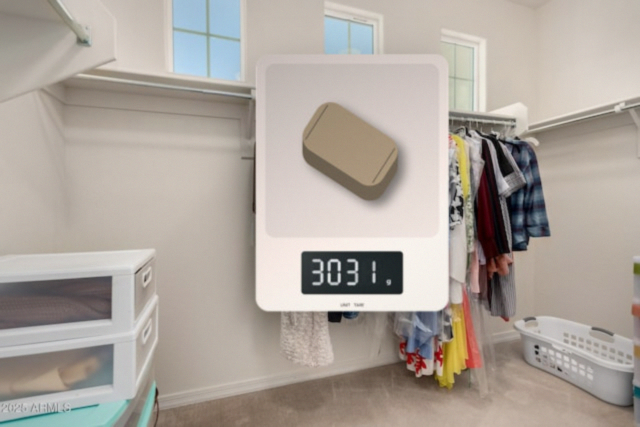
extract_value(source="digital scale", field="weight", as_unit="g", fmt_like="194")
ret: 3031
